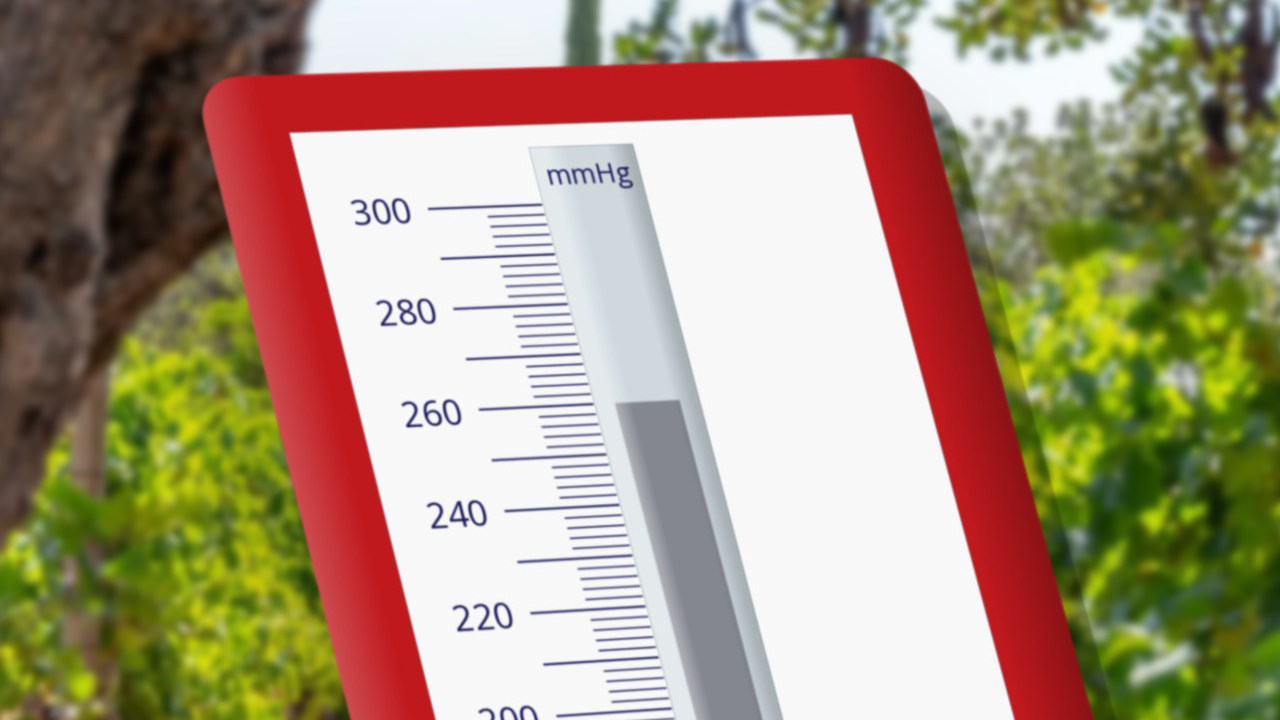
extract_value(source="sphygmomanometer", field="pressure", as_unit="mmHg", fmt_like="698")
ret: 260
